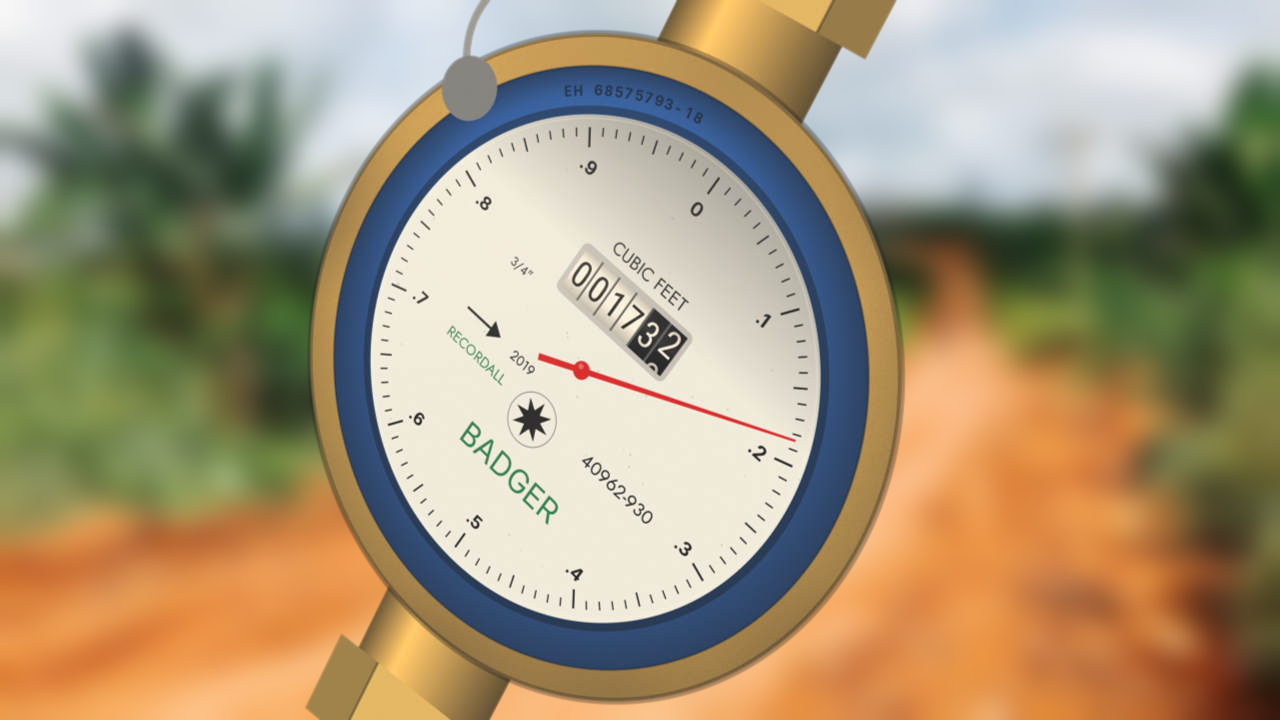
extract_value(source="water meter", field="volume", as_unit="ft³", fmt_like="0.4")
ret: 1732.18
